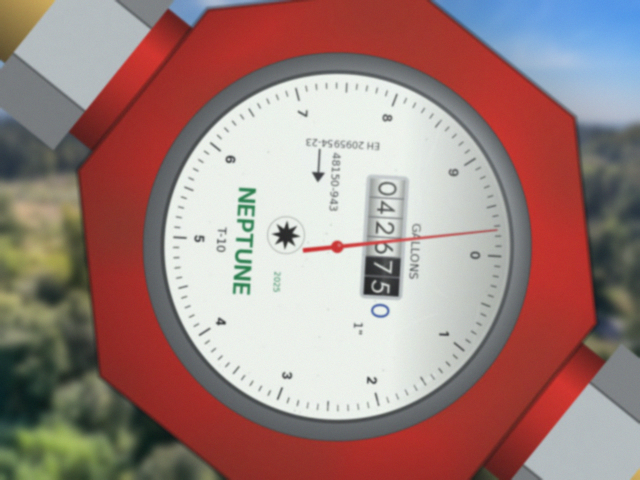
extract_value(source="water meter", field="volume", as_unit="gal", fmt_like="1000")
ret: 426749.7
